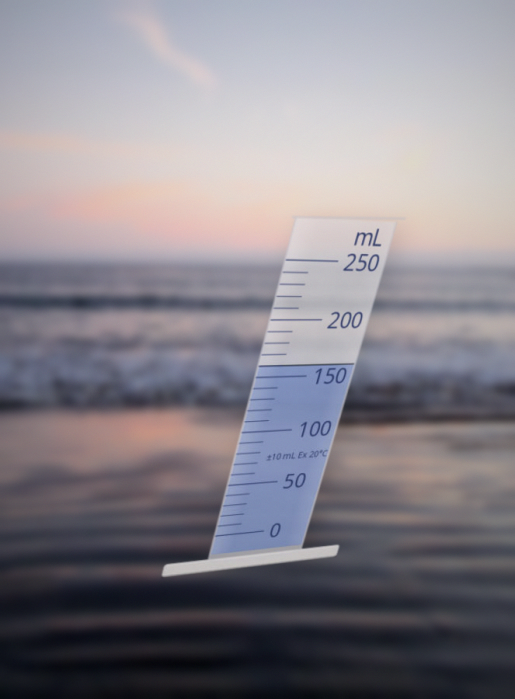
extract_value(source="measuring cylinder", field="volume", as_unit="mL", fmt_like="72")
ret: 160
